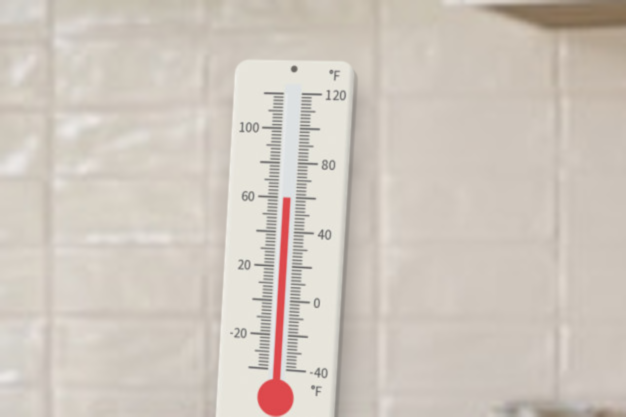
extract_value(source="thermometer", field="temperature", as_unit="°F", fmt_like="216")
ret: 60
